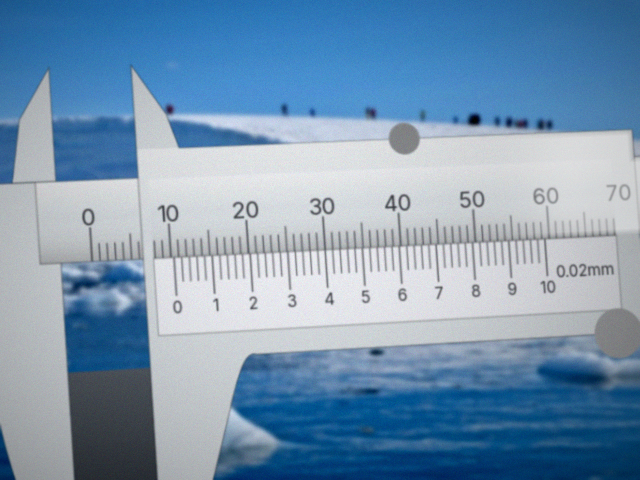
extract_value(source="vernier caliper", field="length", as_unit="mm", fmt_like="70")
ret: 10.4
